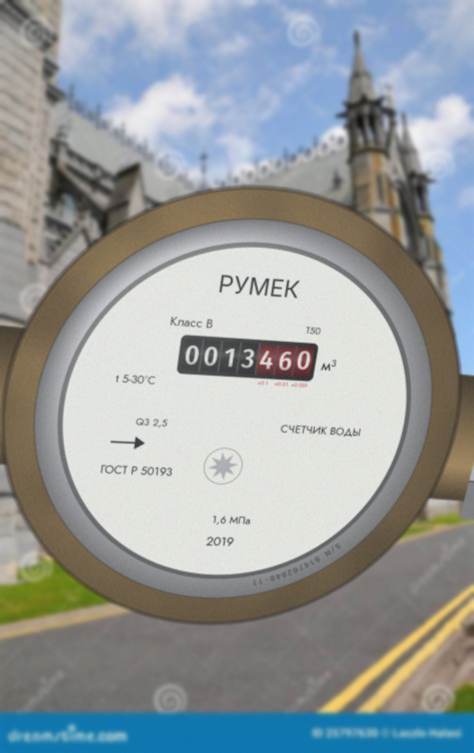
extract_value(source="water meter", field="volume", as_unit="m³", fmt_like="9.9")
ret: 13.460
